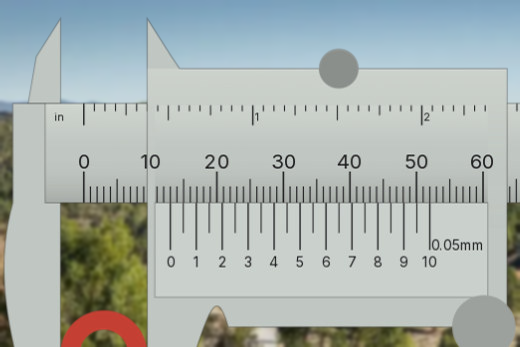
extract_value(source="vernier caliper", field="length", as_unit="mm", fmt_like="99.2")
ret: 13.0
